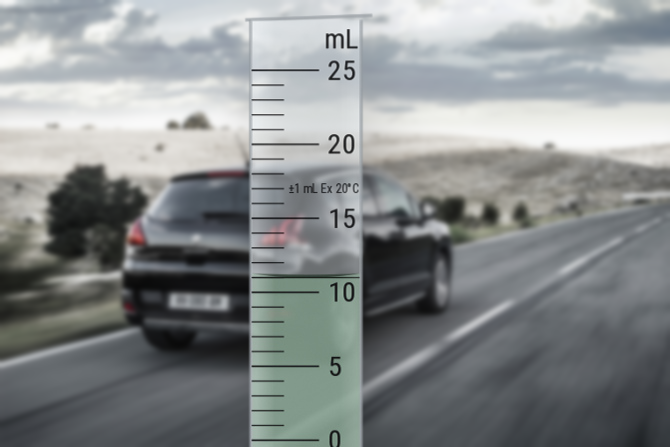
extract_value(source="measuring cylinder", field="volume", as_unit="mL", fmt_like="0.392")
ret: 11
